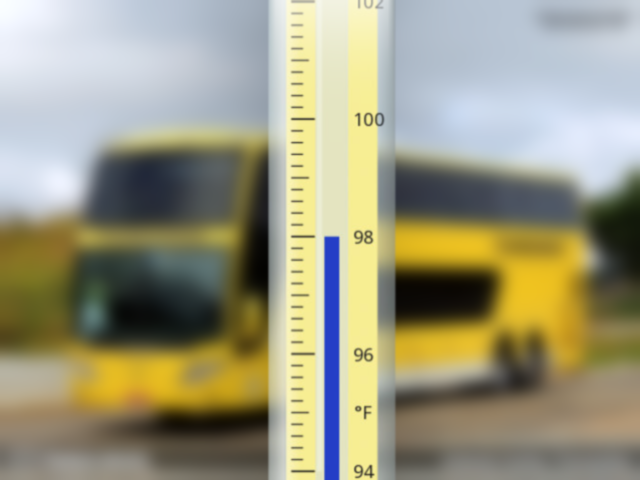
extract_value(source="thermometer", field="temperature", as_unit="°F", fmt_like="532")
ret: 98
